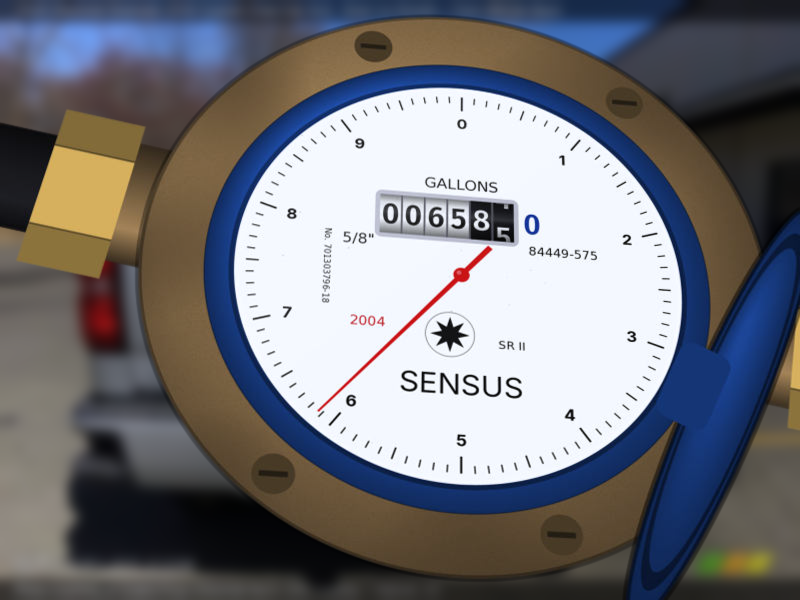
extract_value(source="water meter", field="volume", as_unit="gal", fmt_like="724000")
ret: 65846.1
